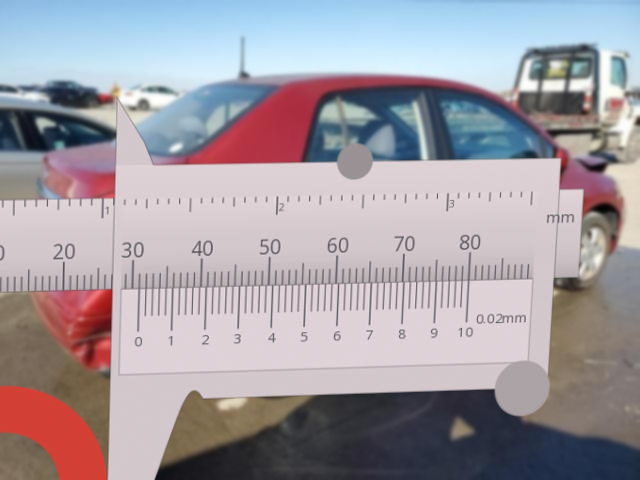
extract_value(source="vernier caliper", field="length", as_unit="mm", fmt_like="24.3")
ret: 31.0
